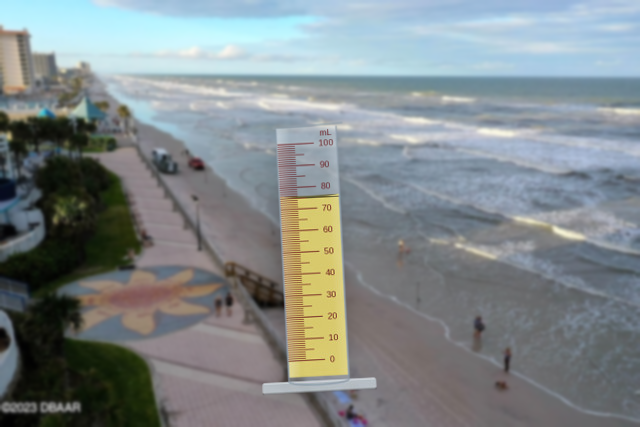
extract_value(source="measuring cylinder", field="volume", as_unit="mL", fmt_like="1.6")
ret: 75
